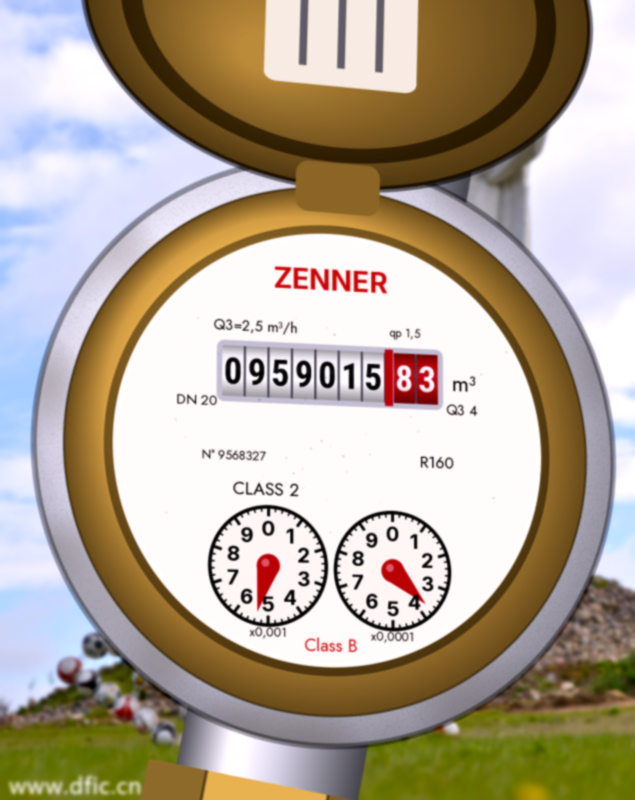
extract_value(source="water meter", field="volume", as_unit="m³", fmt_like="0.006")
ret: 959015.8353
